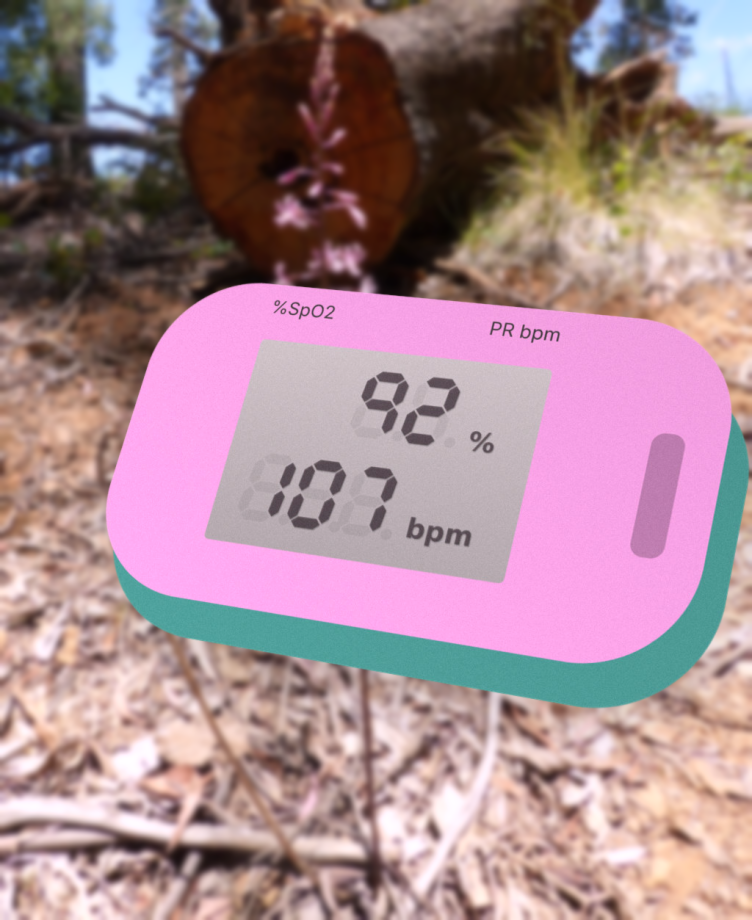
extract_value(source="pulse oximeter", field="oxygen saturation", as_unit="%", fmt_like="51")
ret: 92
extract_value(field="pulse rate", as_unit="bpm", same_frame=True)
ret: 107
